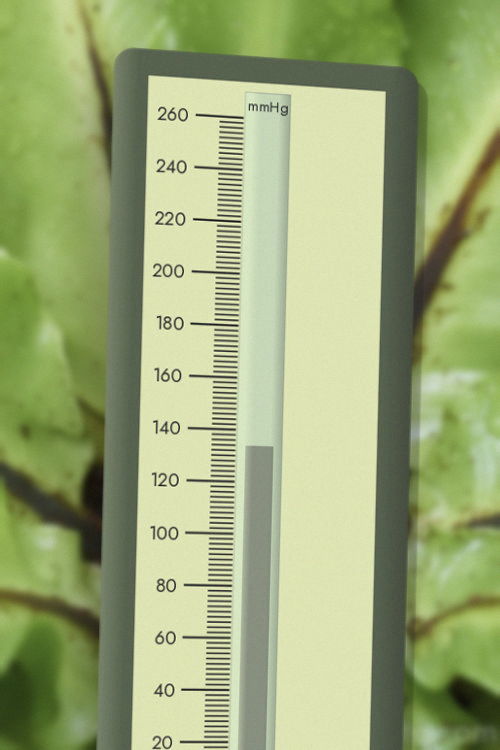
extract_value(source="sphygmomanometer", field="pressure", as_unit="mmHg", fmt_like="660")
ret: 134
